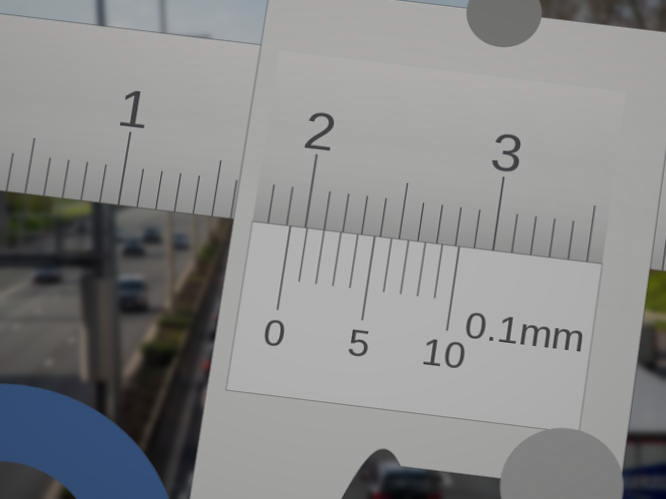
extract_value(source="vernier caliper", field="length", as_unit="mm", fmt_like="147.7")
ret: 19.2
